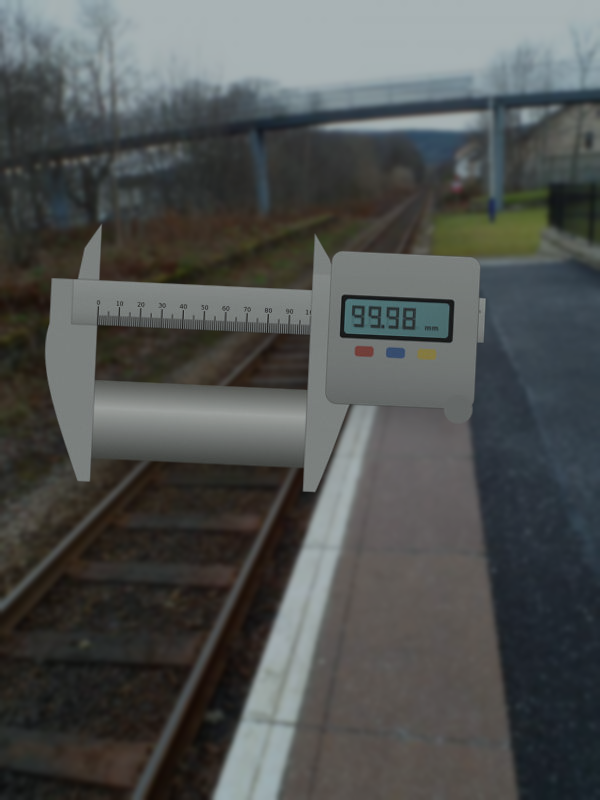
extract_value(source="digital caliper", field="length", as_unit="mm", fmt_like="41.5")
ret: 99.98
